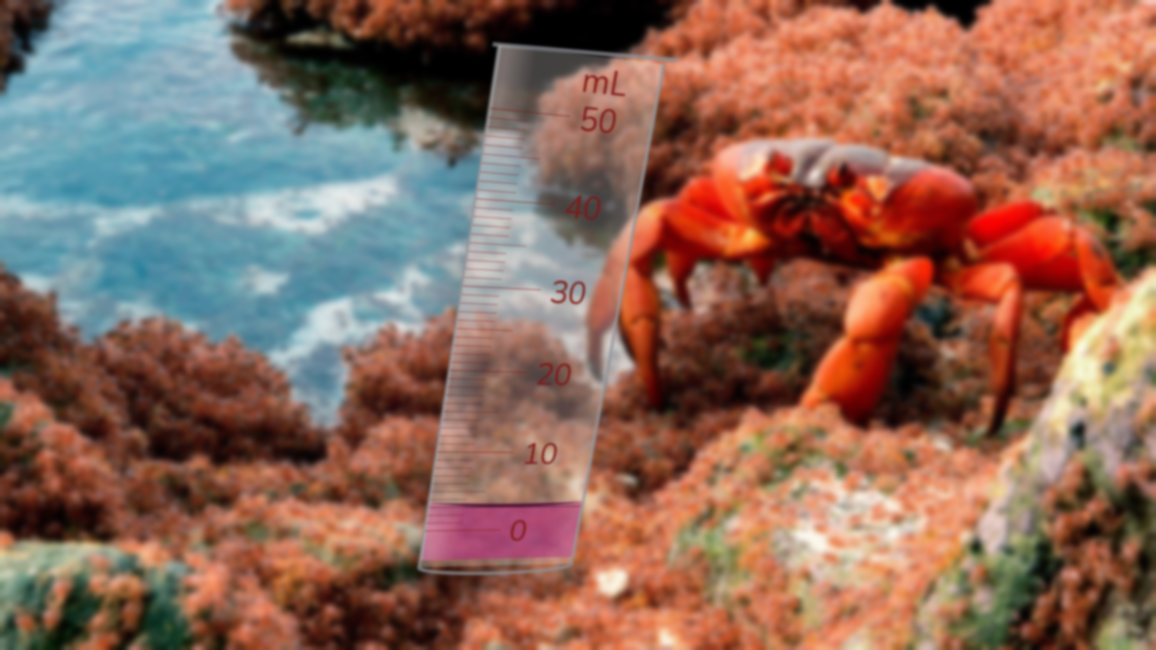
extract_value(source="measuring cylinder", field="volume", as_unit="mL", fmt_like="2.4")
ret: 3
